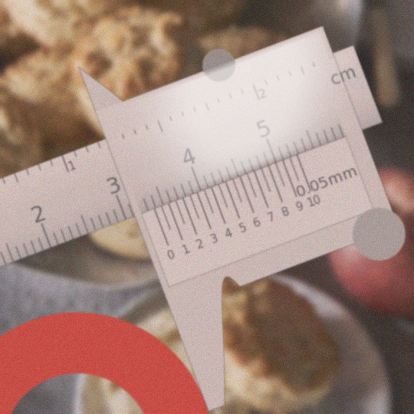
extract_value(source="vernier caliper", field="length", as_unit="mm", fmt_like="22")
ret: 33.8
